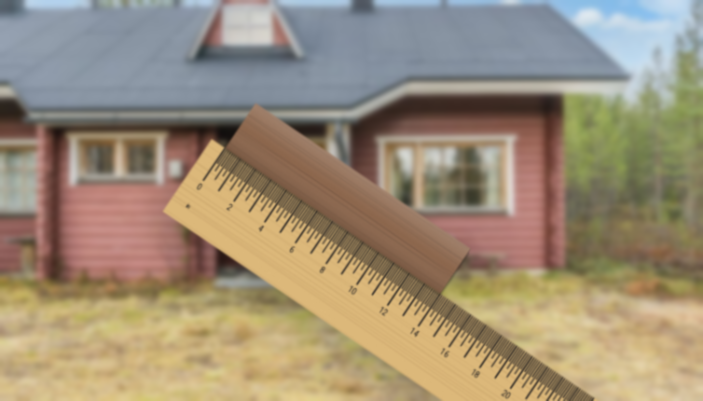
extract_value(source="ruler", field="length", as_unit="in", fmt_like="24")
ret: 14
